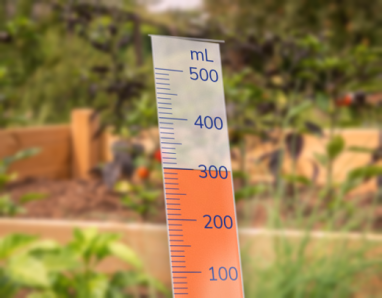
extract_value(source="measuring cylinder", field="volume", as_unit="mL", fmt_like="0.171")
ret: 300
